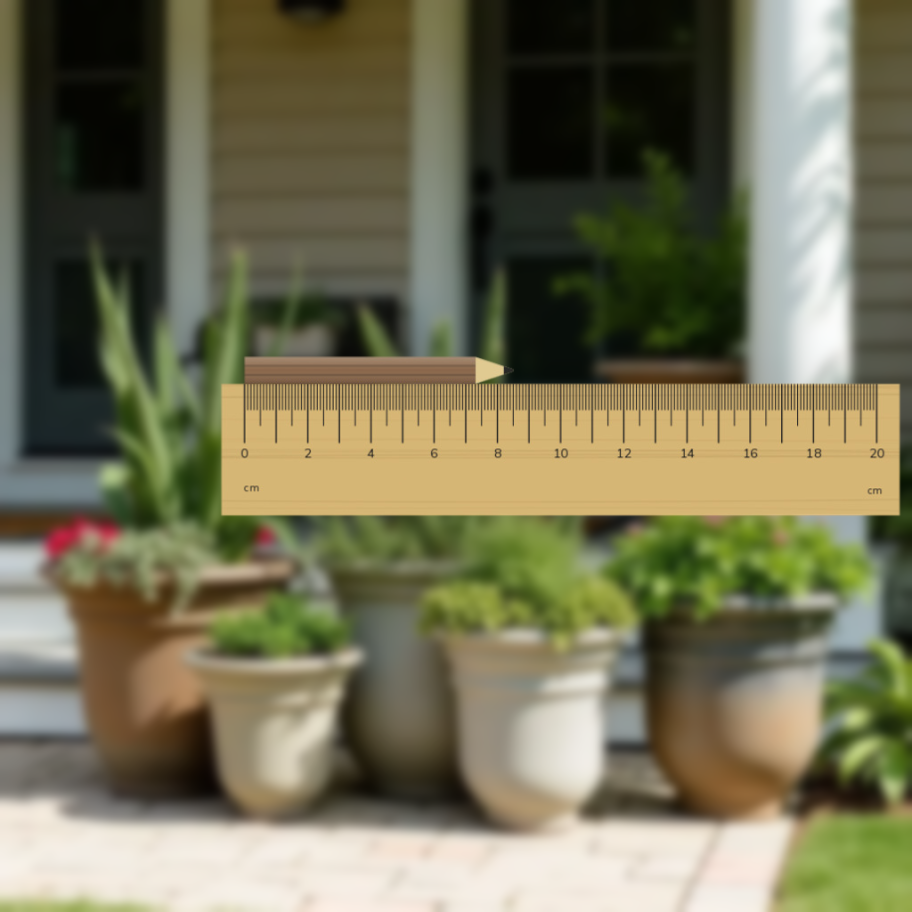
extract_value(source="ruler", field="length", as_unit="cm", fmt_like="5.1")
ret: 8.5
